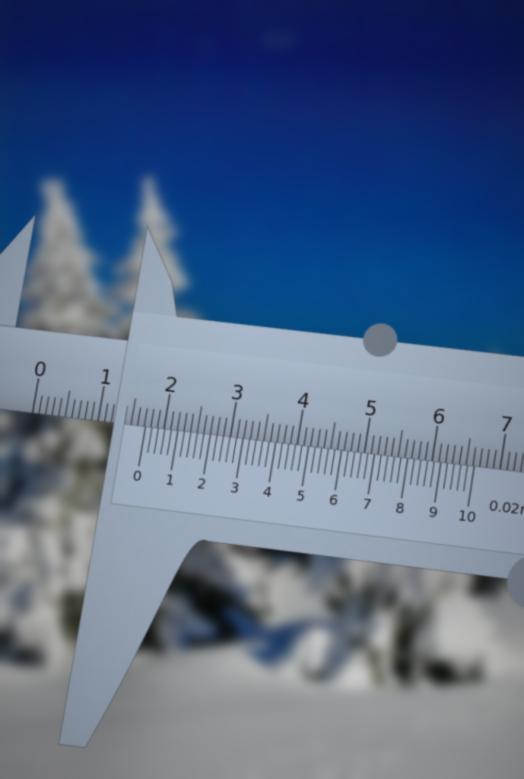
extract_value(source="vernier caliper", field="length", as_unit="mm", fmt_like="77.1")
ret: 17.2
